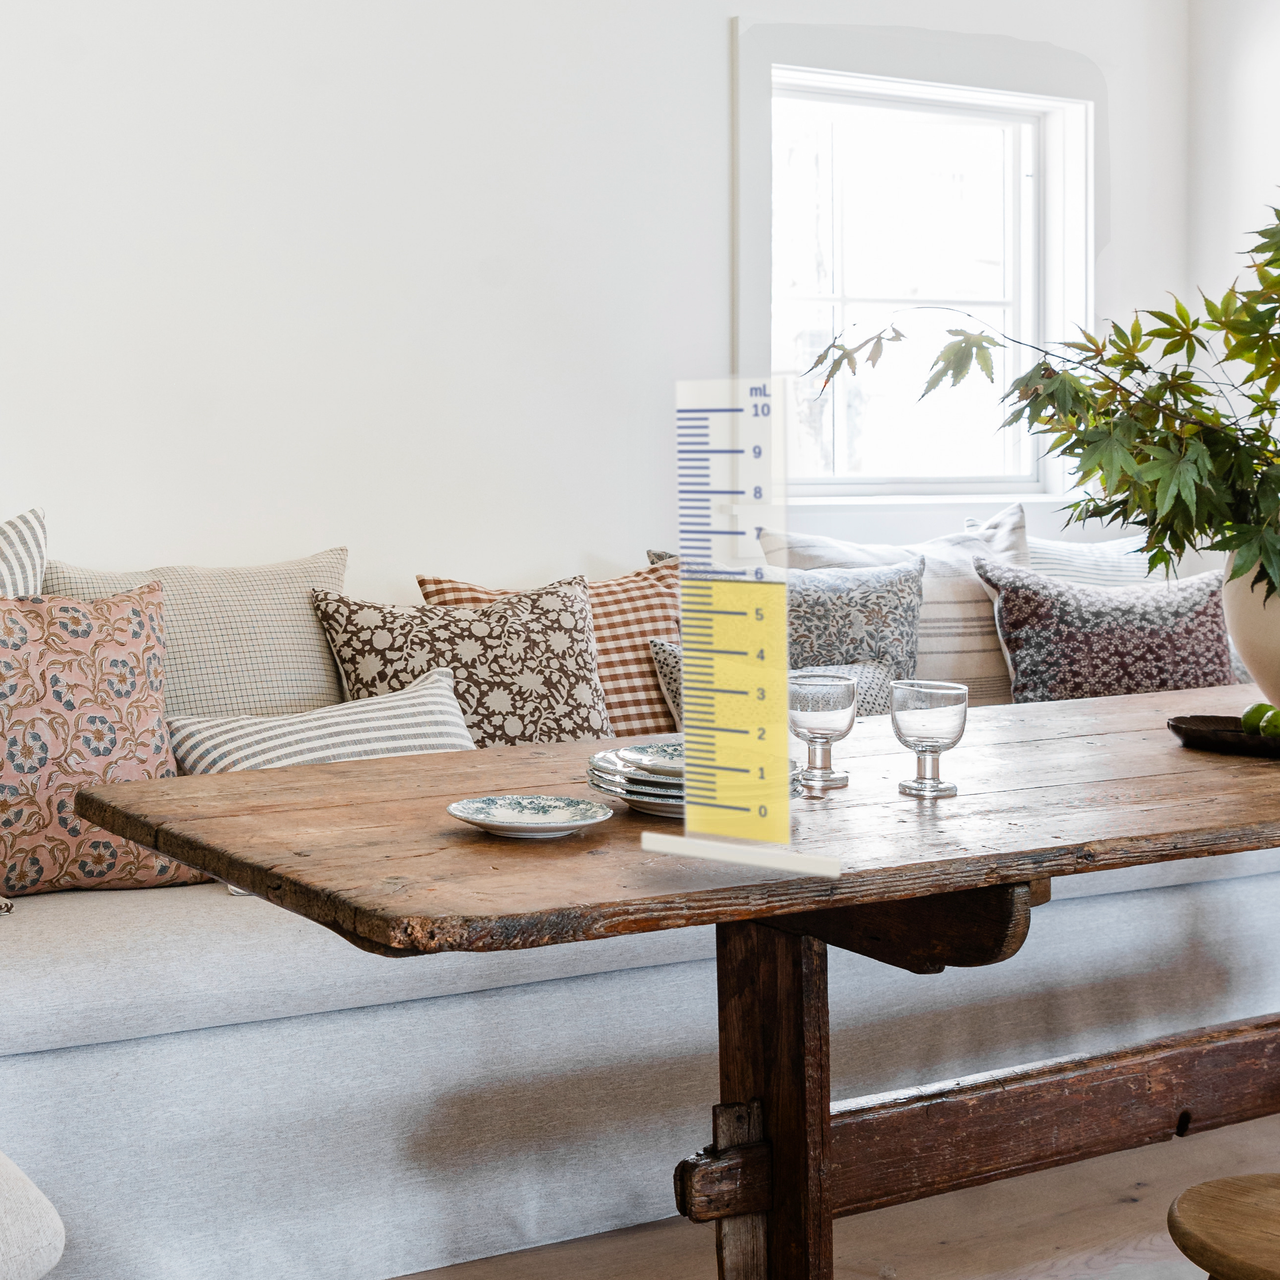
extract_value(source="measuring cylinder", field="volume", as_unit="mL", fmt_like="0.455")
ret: 5.8
